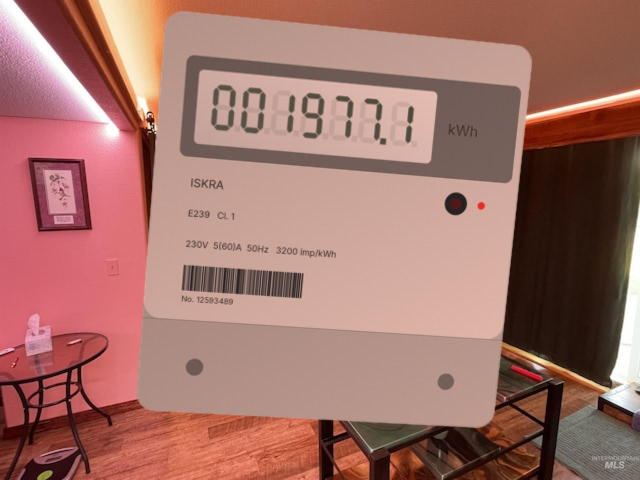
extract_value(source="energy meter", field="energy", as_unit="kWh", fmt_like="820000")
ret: 1977.1
